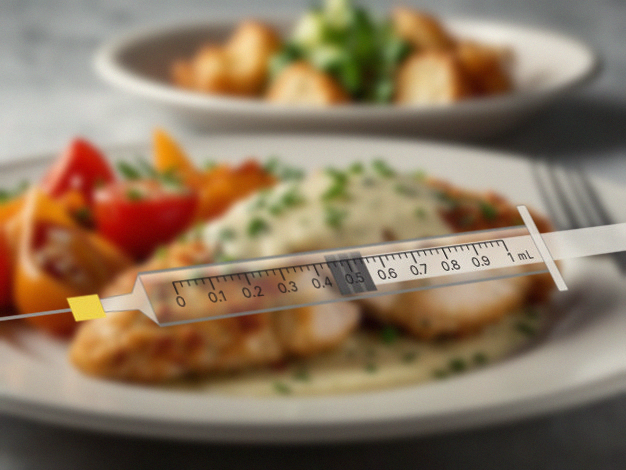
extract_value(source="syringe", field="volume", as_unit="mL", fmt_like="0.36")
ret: 0.44
